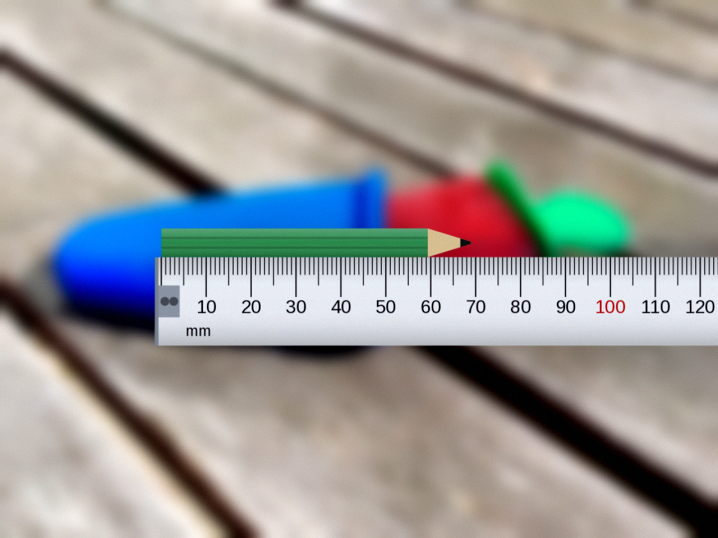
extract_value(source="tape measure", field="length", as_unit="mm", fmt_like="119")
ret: 69
